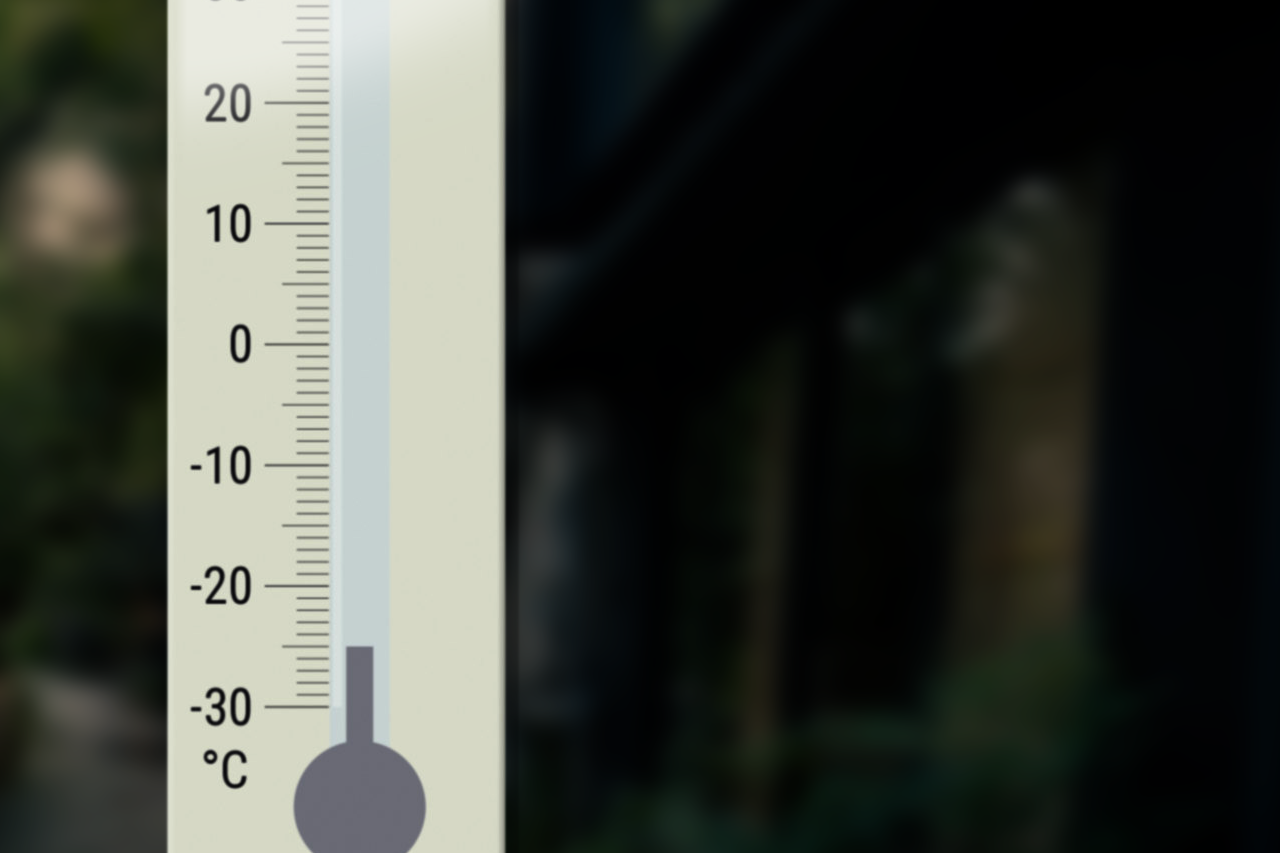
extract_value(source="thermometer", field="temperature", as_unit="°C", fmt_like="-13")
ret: -25
